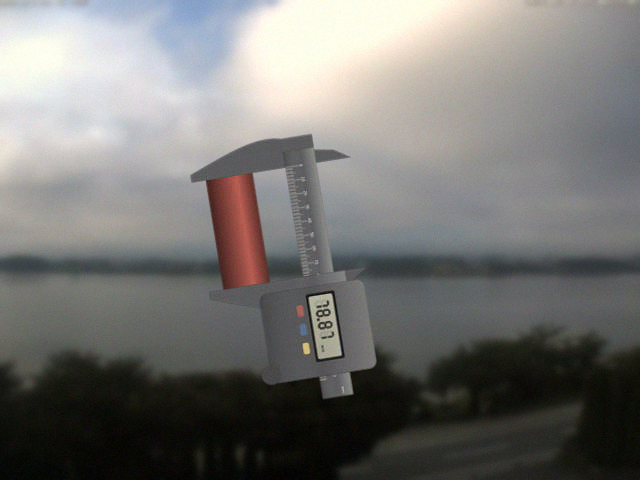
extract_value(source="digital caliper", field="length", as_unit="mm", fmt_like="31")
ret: 78.87
